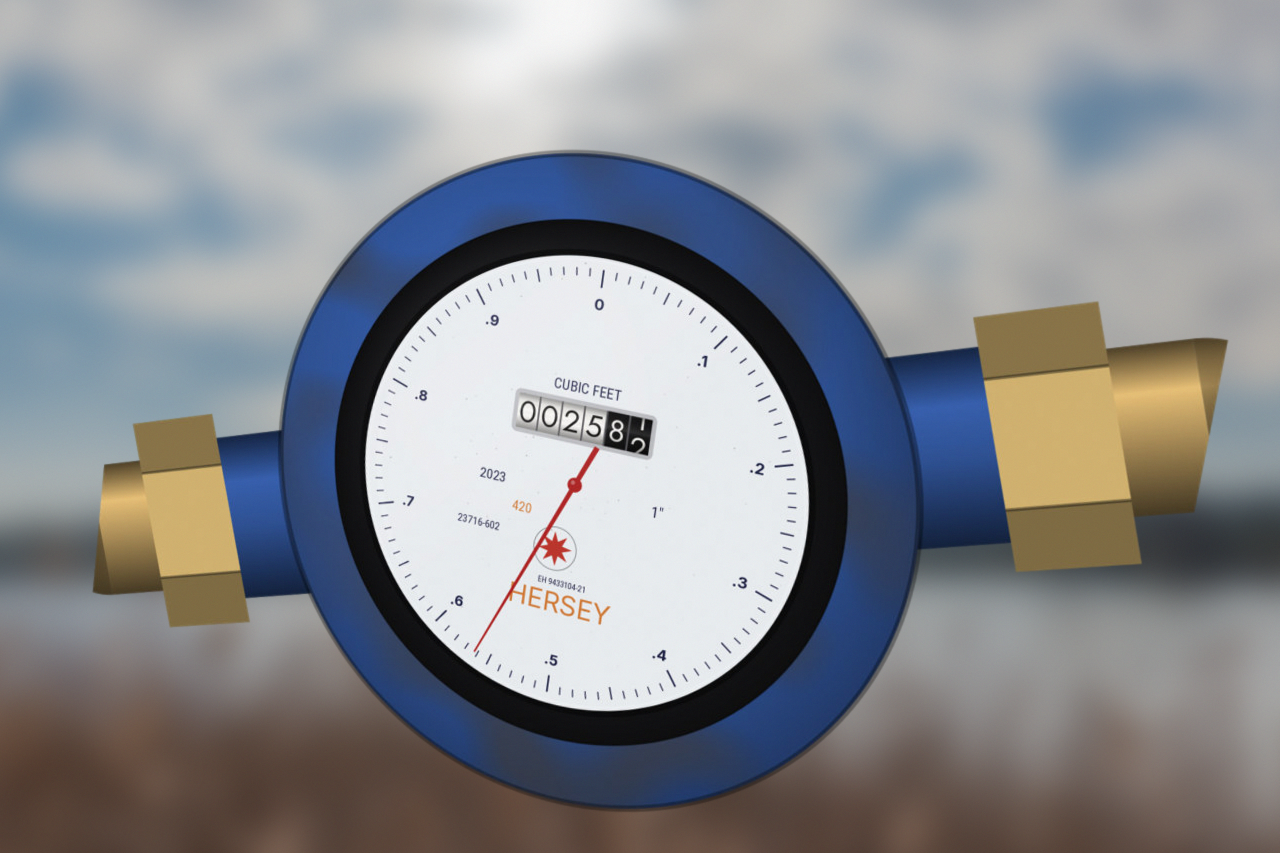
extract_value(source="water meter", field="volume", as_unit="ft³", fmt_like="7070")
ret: 2581.56
